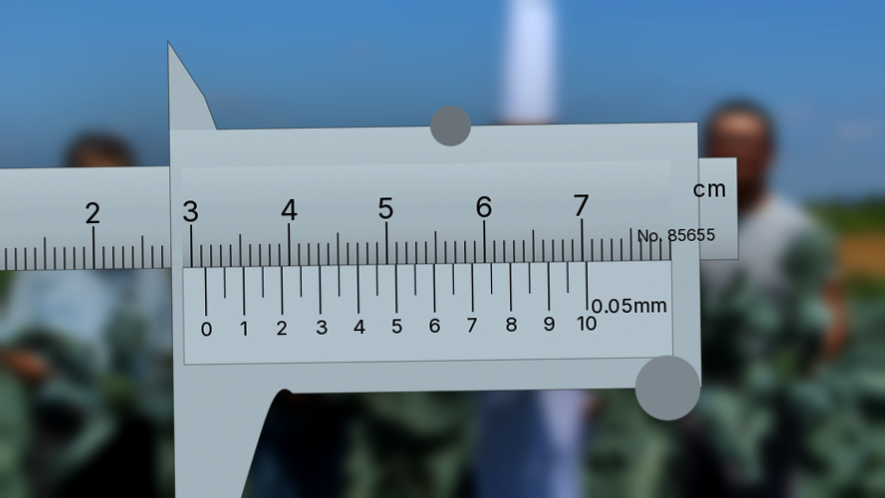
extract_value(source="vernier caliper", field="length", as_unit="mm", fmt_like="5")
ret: 31.4
